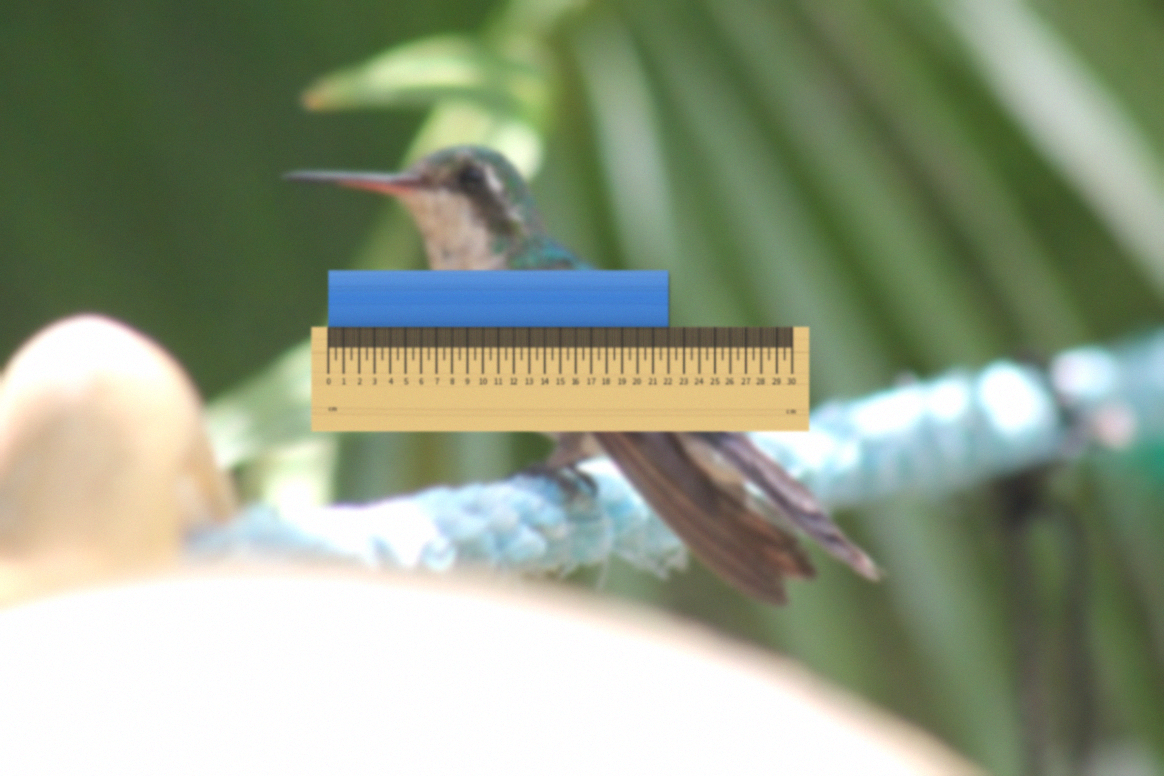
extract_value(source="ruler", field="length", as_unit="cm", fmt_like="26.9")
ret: 22
